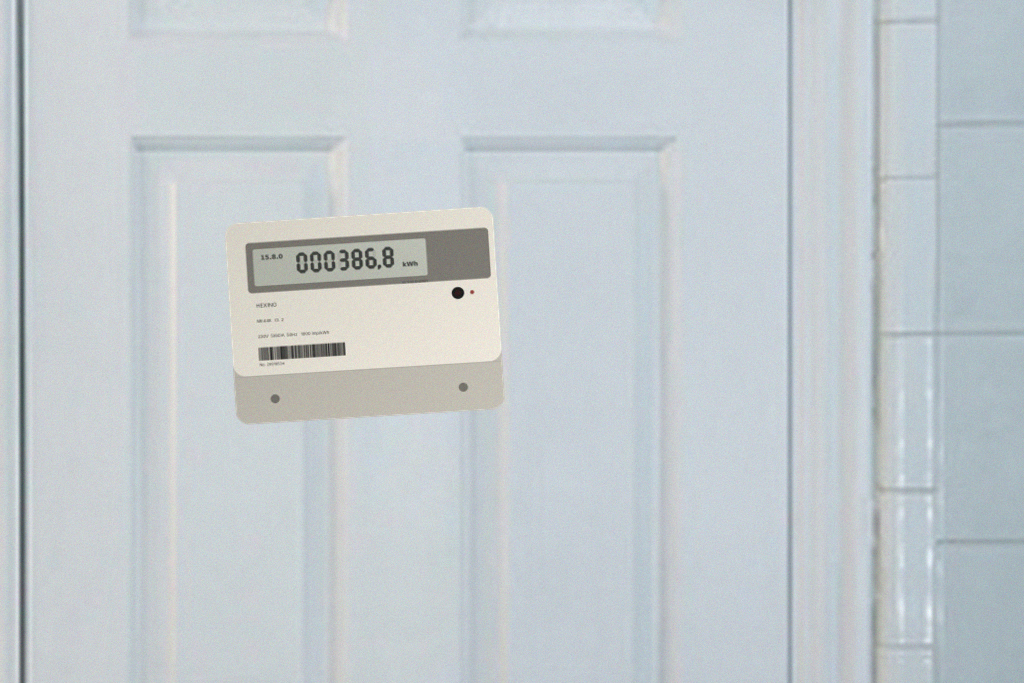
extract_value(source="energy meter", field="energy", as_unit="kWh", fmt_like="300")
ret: 386.8
